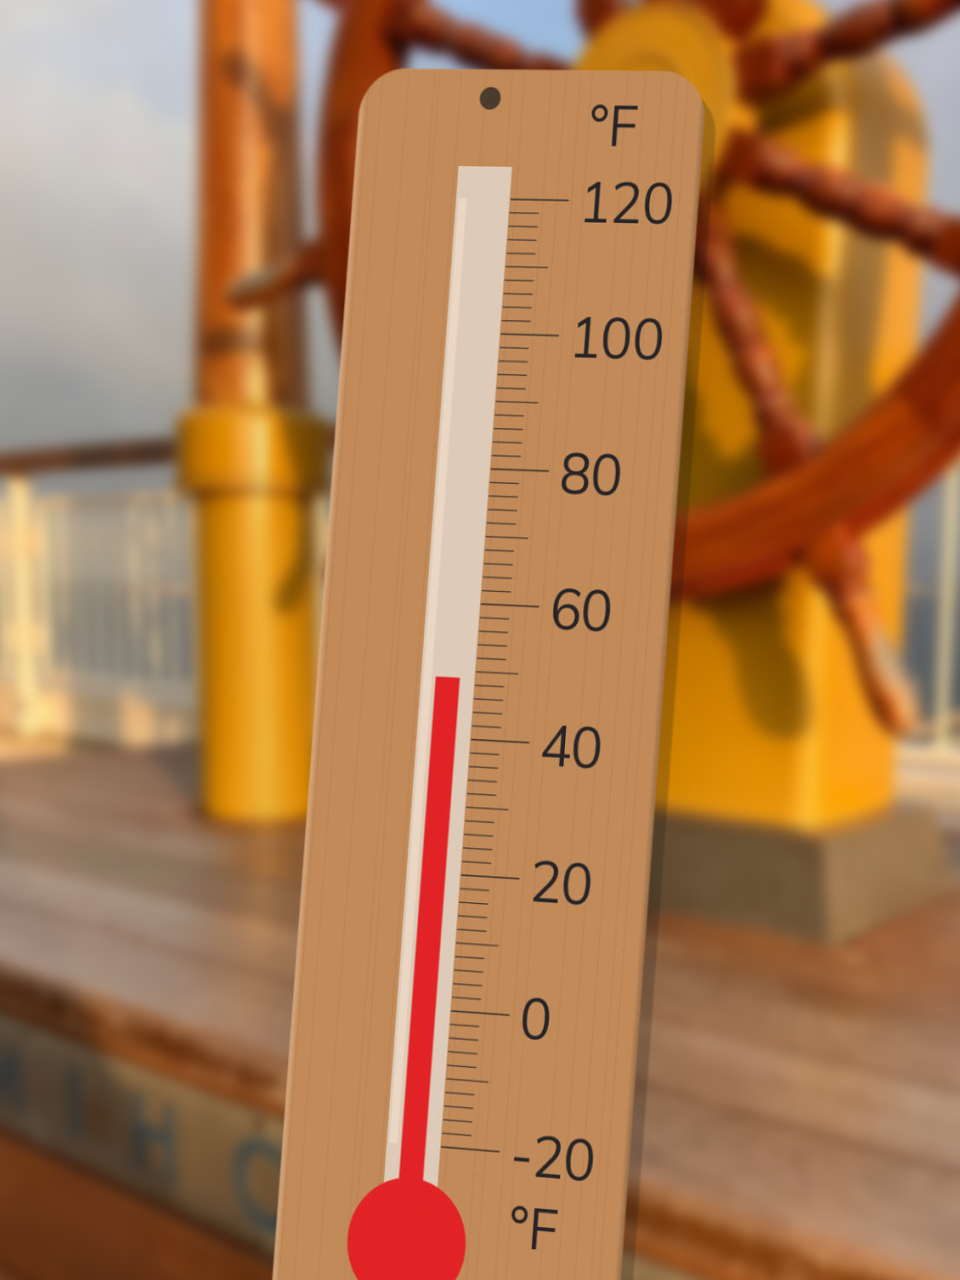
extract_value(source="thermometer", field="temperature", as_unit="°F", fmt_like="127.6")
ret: 49
